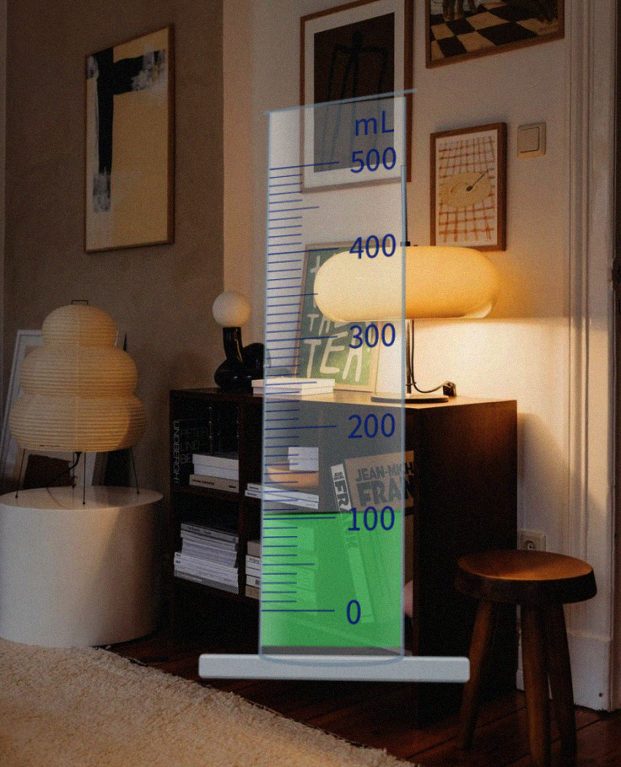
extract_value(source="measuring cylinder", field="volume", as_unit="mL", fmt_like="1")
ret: 105
